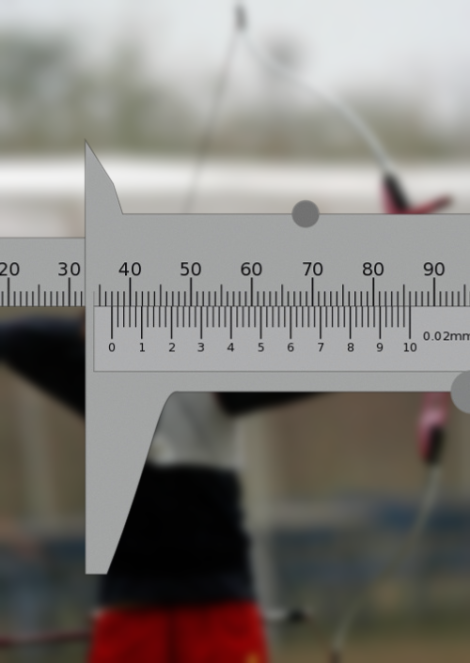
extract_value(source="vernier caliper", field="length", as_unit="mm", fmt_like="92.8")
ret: 37.0
